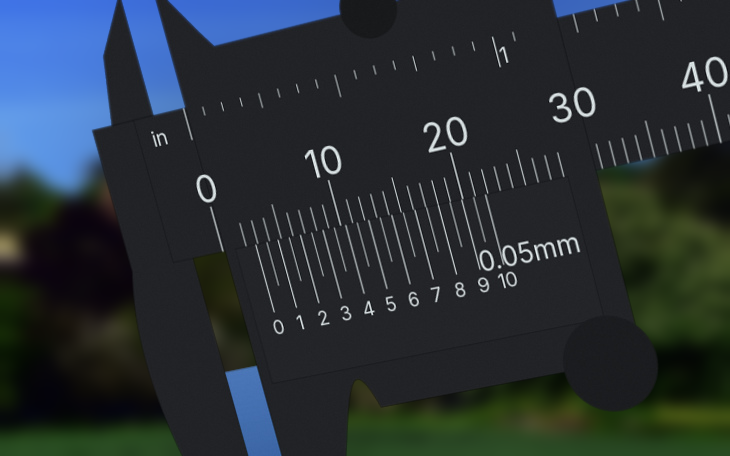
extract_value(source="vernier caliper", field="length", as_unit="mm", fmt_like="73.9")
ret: 2.8
